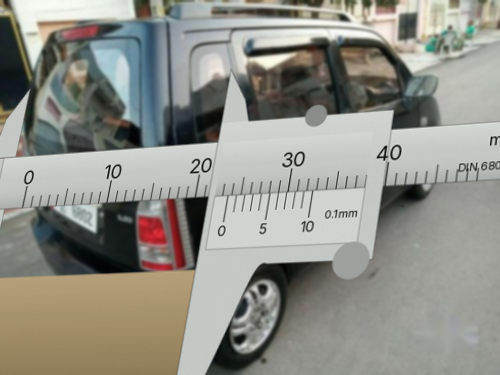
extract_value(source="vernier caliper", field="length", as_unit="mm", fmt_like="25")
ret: 23.6
